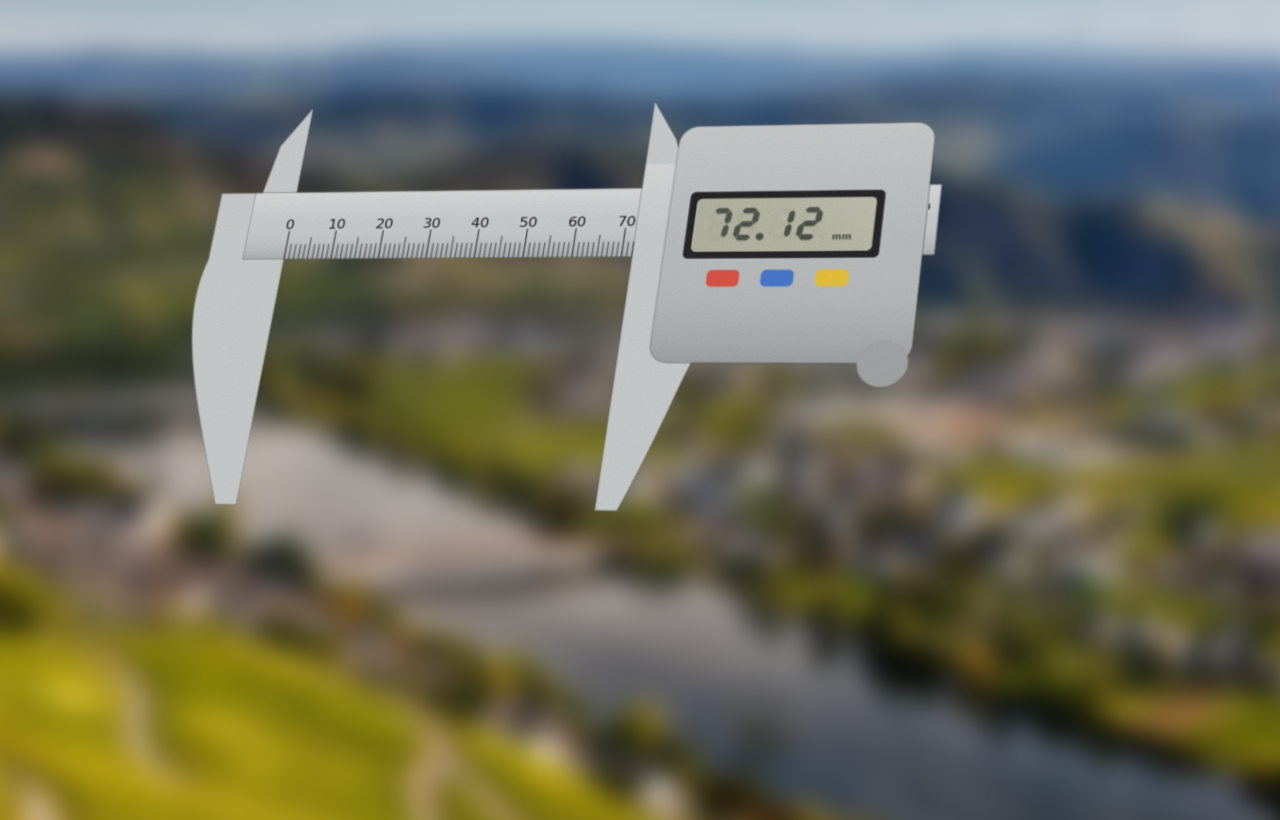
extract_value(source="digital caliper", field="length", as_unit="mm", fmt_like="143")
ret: 72.12
